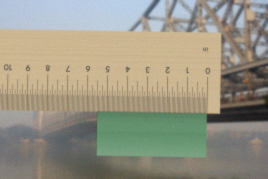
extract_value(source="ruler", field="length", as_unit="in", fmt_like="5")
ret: 5.5
